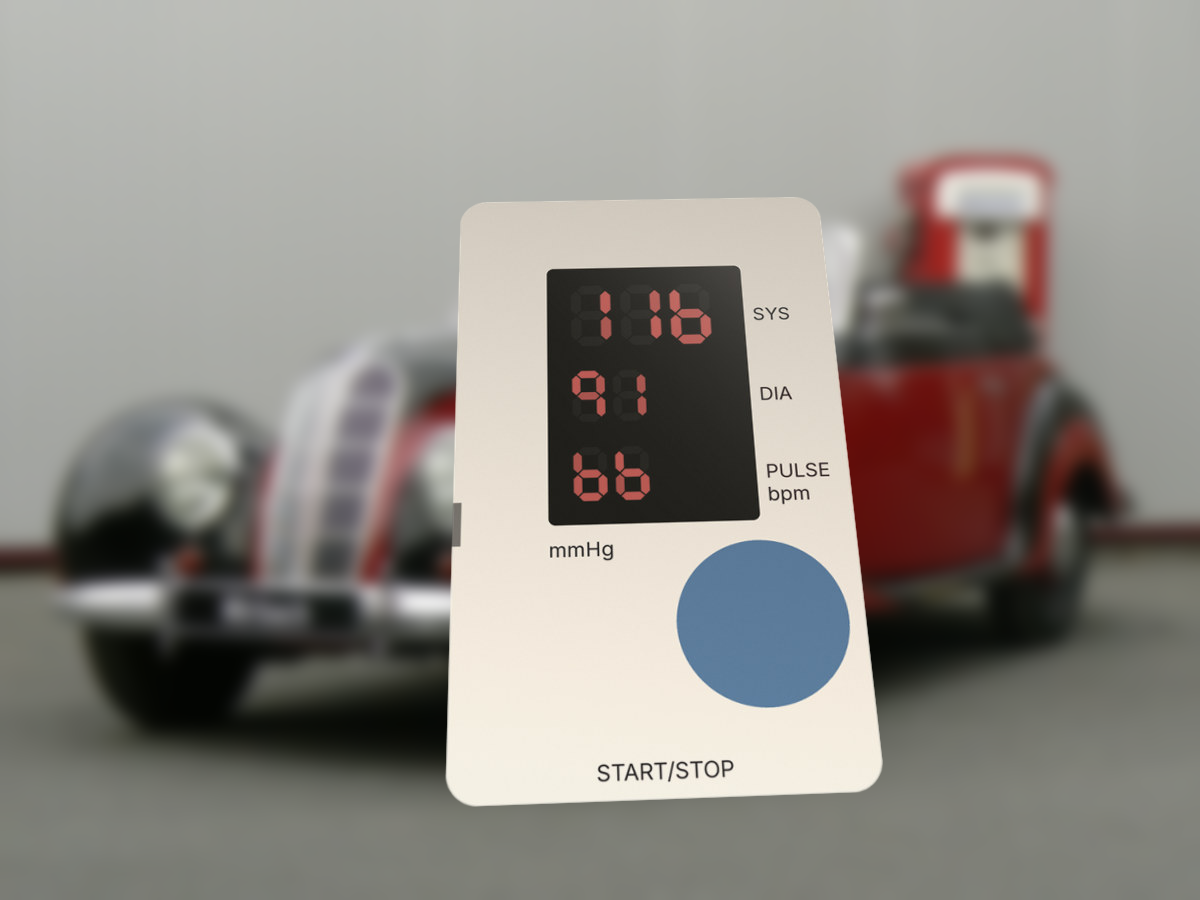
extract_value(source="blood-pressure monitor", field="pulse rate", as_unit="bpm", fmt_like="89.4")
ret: 66
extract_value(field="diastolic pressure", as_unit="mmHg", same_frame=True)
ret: 91
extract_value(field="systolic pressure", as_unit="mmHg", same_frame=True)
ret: 116
